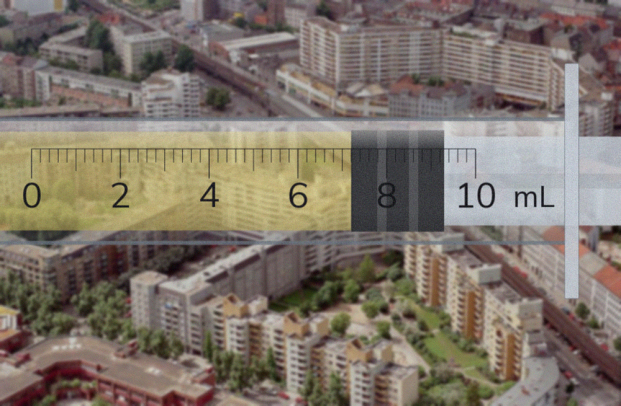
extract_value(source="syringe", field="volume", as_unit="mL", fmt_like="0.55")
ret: 7.2
